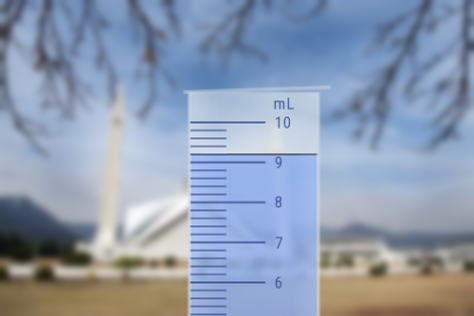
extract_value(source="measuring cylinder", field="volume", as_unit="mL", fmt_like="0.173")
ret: 9.2
